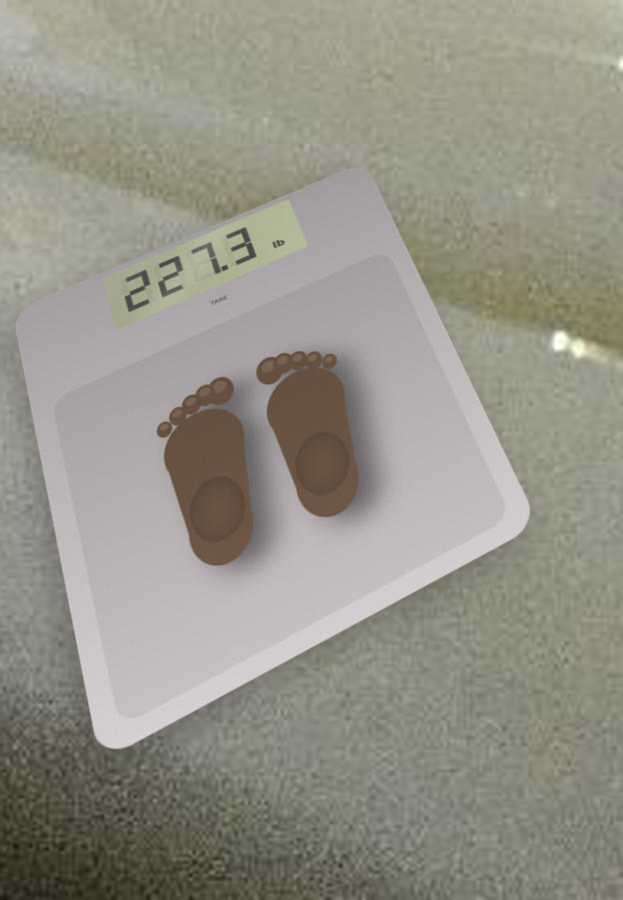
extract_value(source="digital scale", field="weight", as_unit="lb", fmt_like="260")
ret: 227.3
